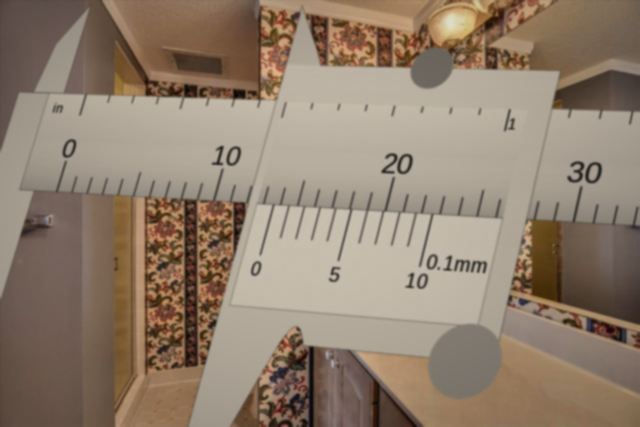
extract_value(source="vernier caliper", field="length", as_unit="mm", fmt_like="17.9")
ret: 13.6
